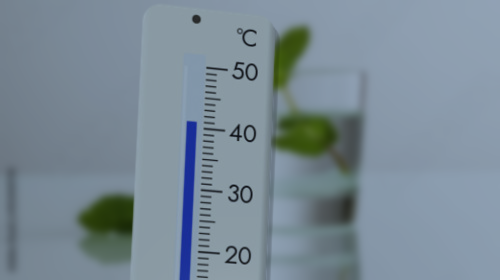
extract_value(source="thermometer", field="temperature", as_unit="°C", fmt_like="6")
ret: 41
